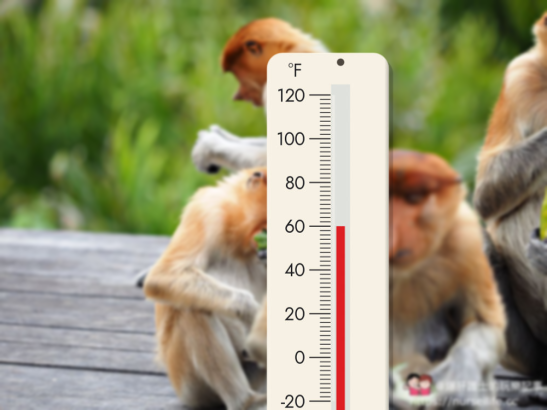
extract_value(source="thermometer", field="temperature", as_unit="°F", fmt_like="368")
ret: 60
